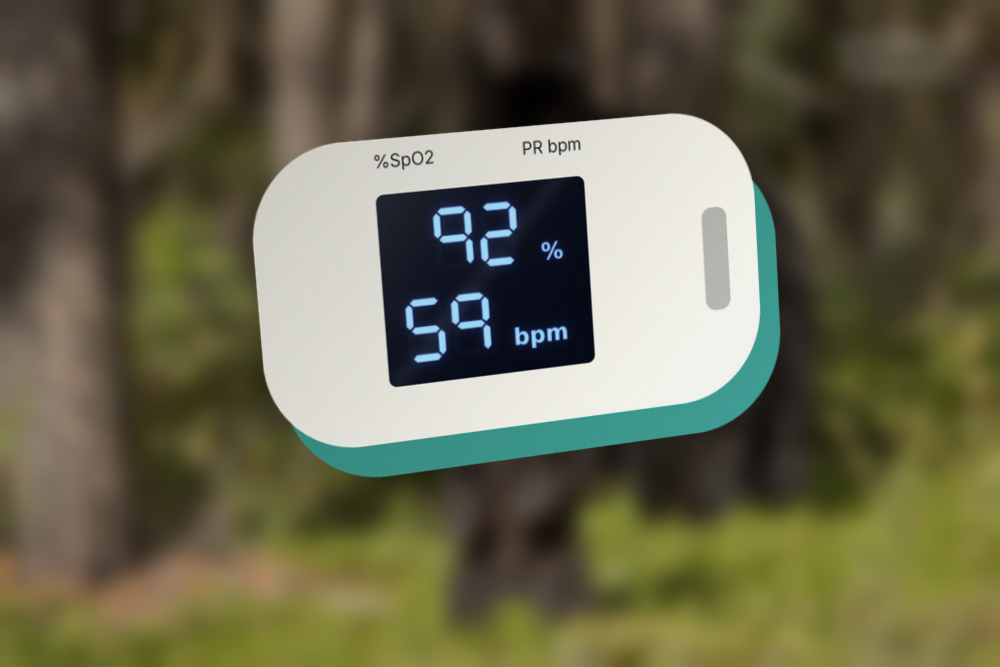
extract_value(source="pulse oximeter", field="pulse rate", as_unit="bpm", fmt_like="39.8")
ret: 59
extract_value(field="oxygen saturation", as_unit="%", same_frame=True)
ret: 92
